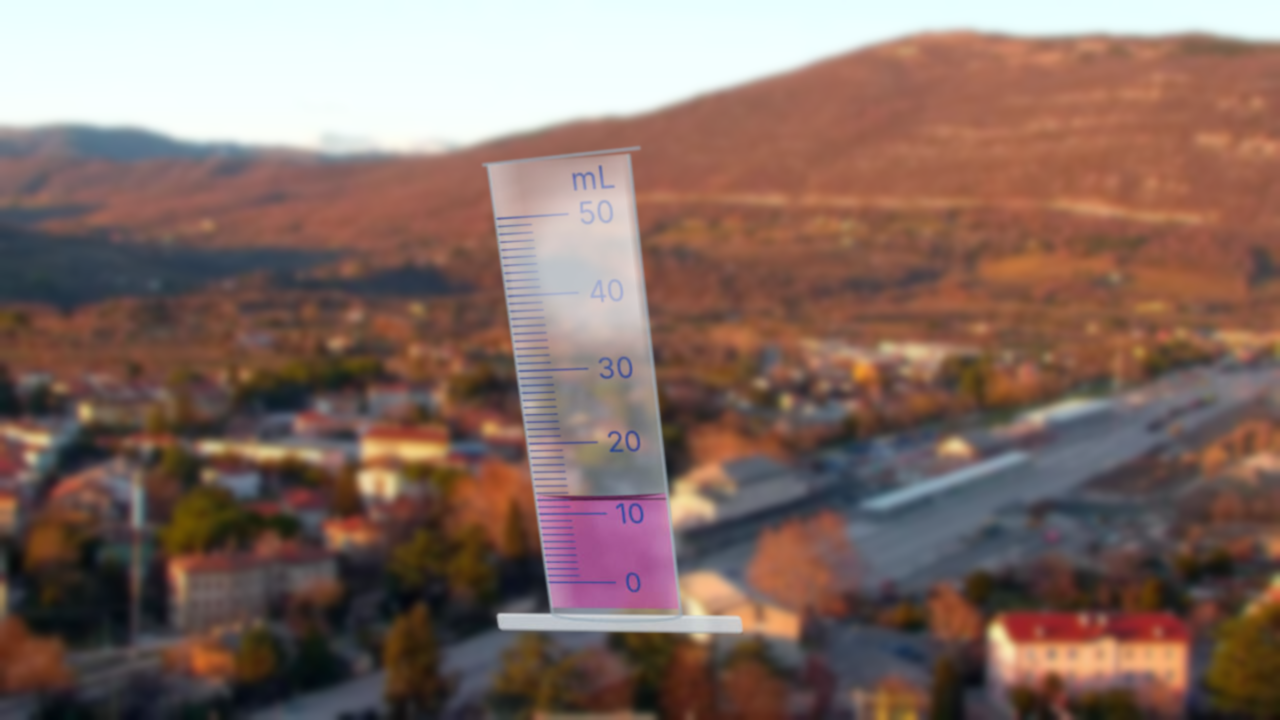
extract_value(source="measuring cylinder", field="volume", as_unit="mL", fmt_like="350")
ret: 12
